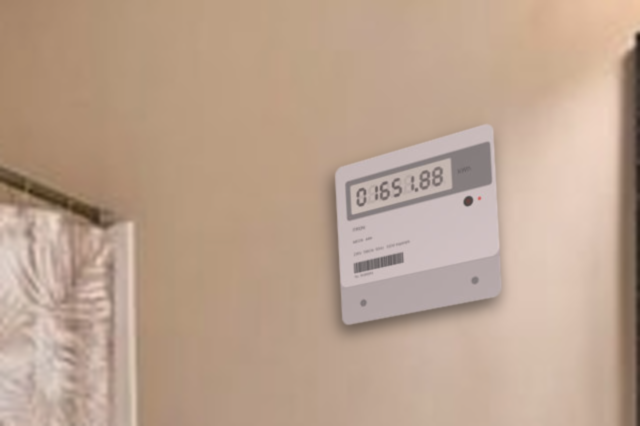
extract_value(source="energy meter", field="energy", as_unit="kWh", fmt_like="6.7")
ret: 1651.88
